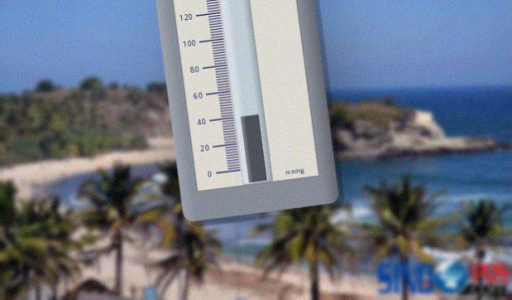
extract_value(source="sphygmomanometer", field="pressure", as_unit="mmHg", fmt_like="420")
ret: 40
